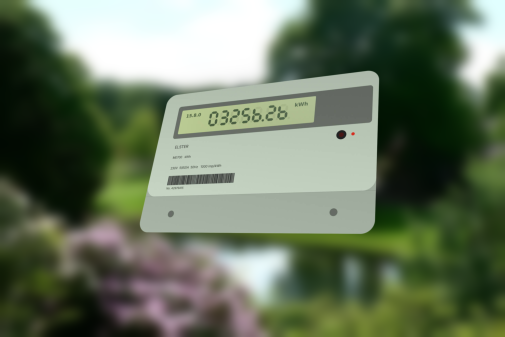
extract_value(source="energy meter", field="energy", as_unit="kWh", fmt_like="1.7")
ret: 3256.26
